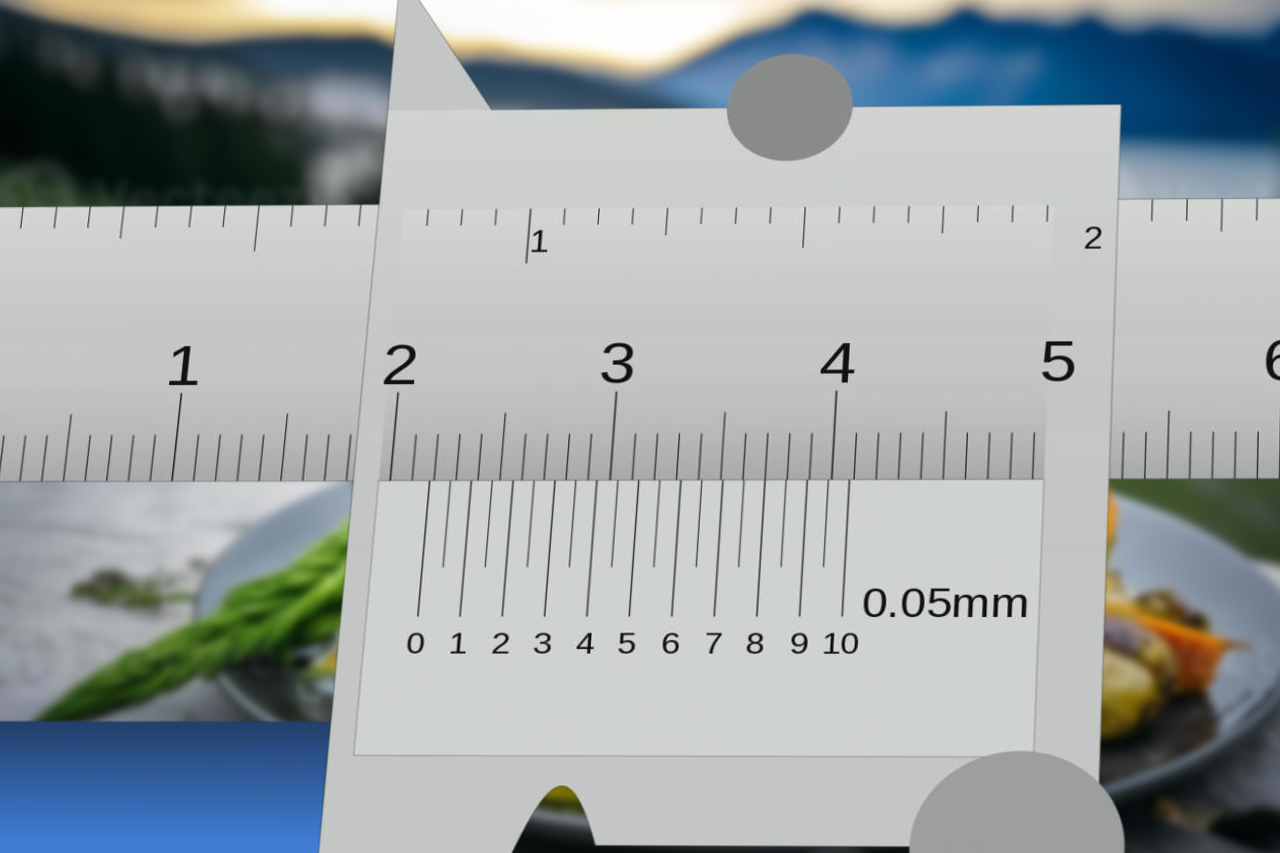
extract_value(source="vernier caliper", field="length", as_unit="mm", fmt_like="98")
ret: 21.8
